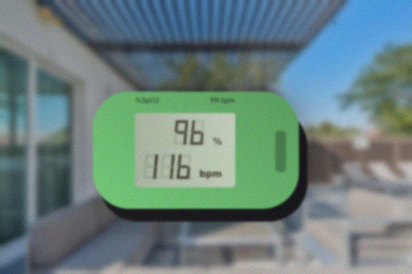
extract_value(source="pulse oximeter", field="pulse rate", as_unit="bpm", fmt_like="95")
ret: 116
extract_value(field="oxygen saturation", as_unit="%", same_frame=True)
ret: 96
